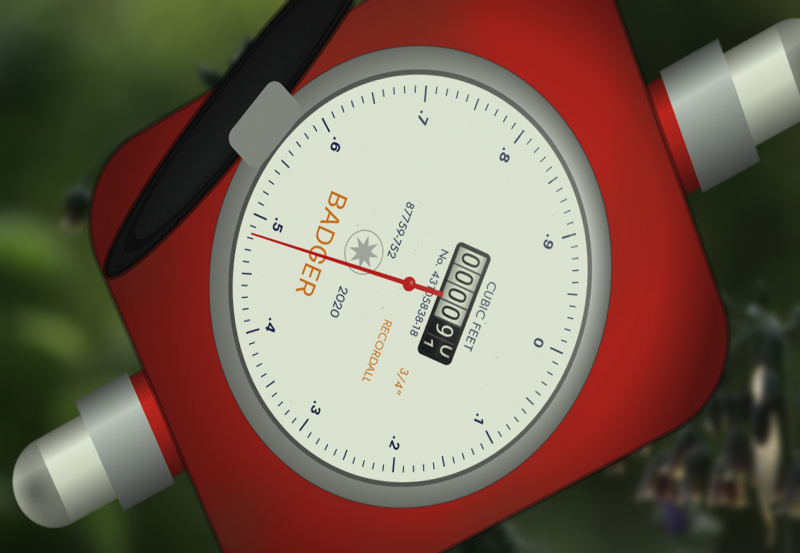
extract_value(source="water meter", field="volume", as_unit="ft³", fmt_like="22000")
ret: 90.48
